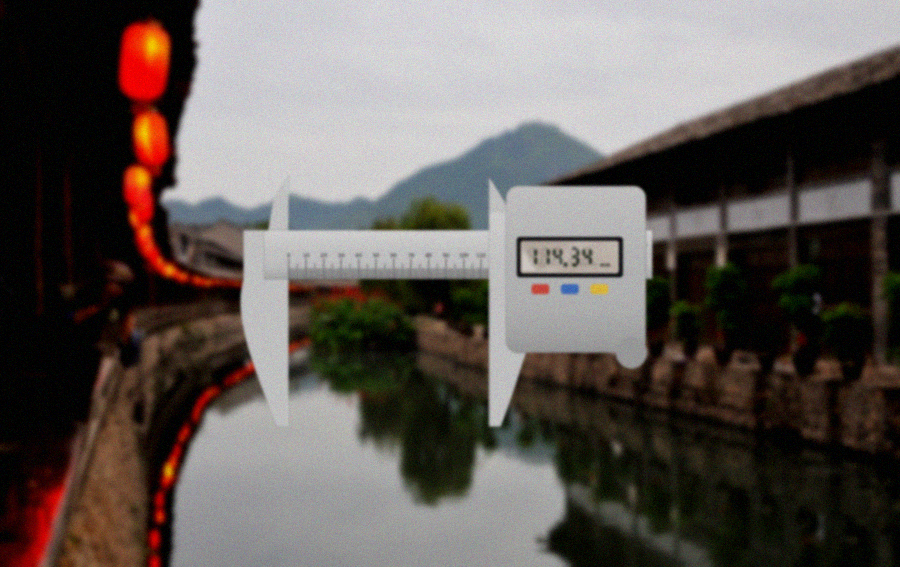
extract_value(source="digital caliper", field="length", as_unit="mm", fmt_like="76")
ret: 114.34
